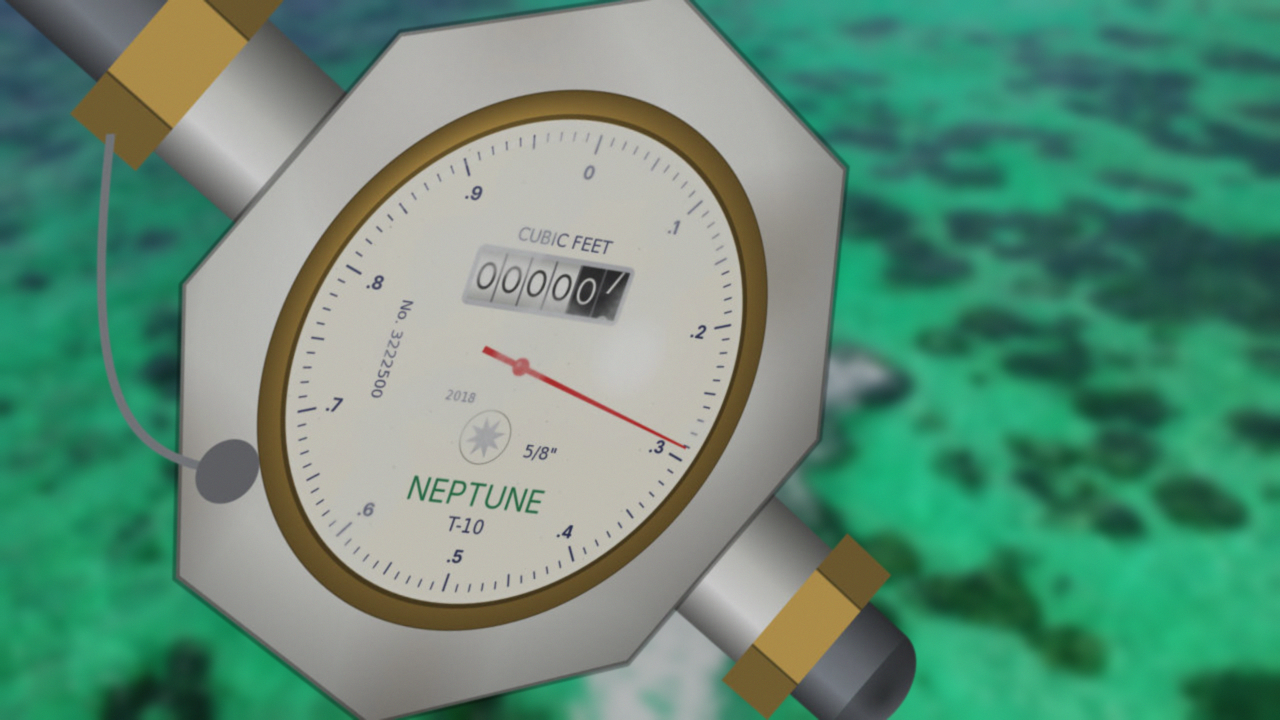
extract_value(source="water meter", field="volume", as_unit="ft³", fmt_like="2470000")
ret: 7.29
